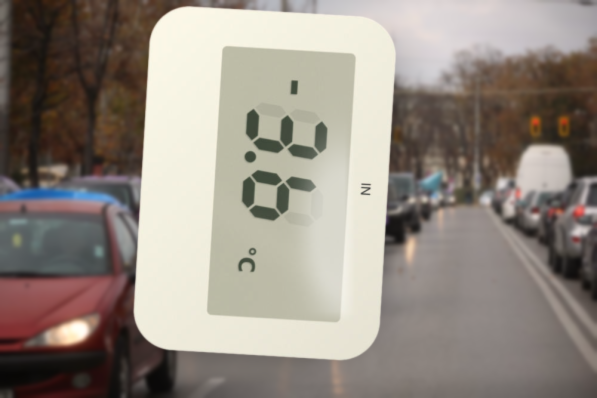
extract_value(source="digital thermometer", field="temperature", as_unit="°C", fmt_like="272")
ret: -3.6
